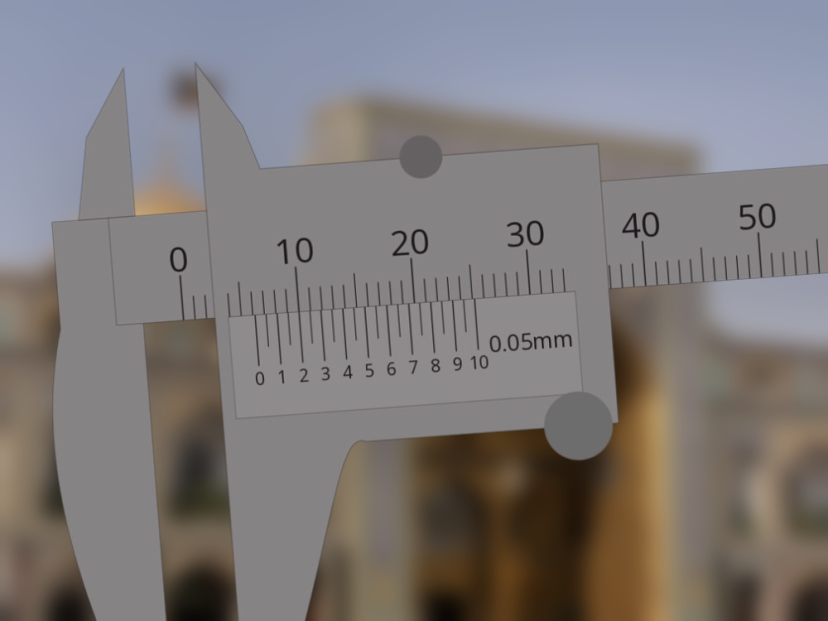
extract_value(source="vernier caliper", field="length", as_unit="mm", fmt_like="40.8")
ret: 6.2
